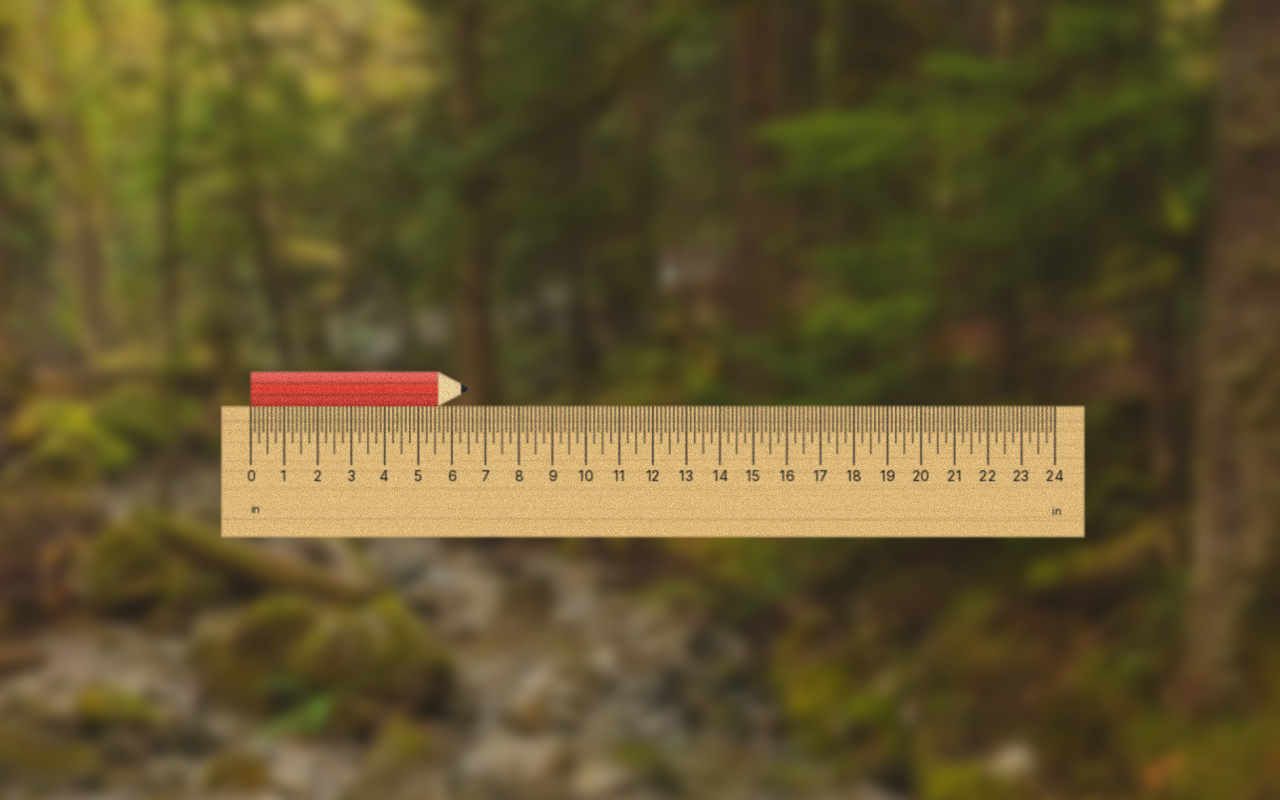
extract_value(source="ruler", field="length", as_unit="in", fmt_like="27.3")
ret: 6.5
